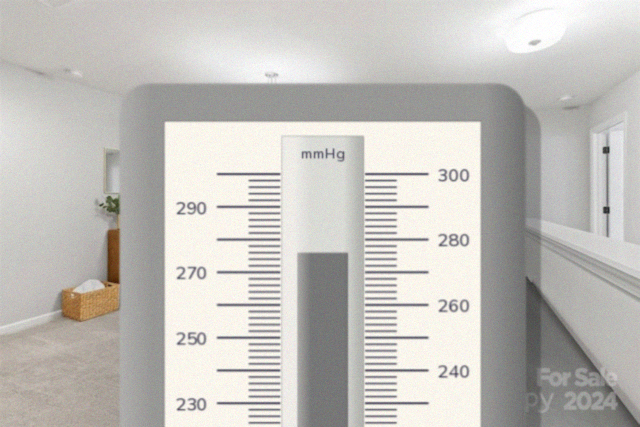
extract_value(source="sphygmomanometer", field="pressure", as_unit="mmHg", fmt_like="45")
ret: 276
